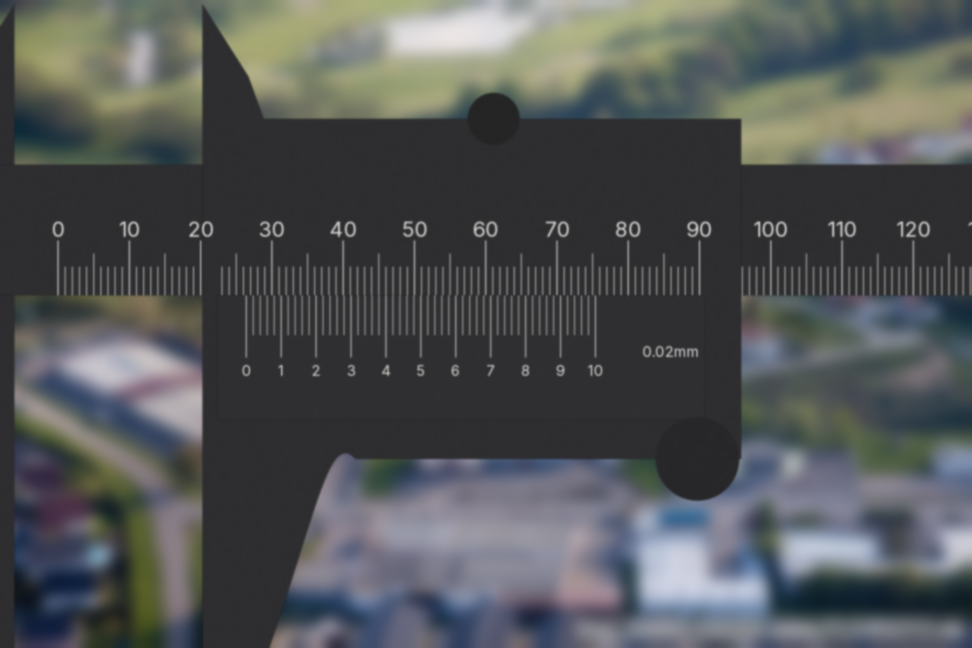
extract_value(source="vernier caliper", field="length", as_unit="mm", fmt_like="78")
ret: 26.4
